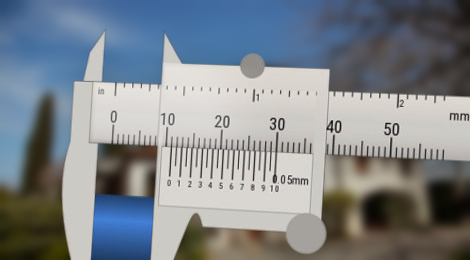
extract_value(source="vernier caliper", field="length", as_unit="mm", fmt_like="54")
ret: 11.0
